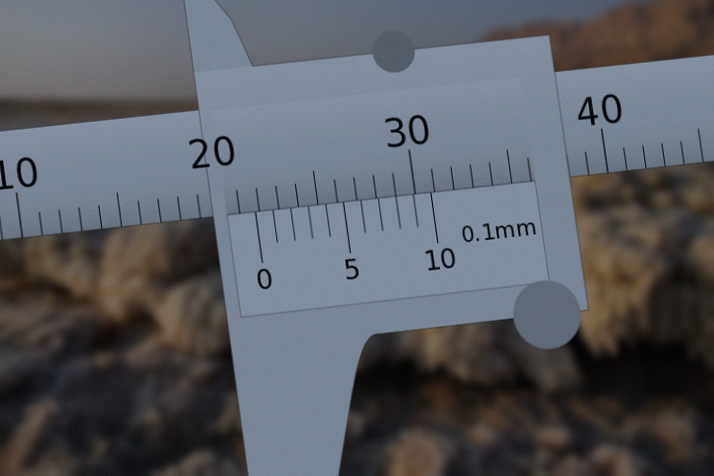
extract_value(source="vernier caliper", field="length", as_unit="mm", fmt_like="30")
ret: 21.8
